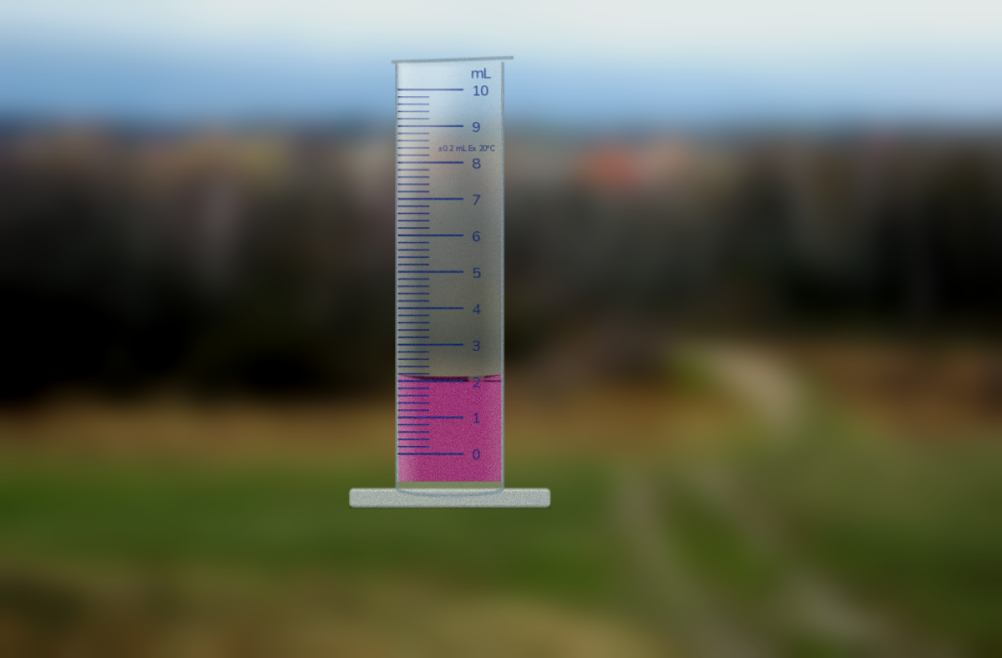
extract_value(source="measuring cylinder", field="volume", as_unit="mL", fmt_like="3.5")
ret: 2
